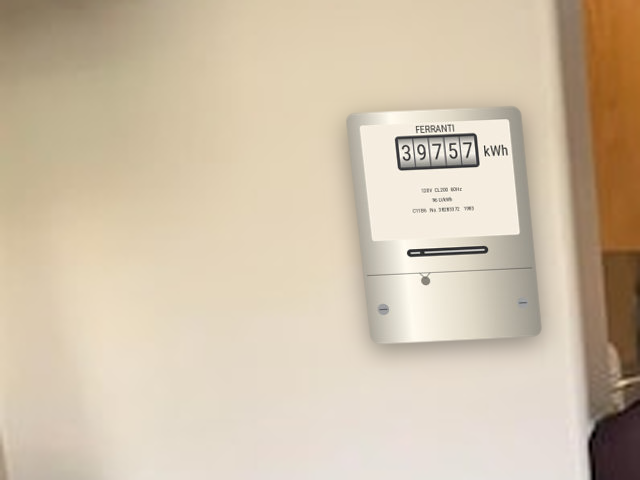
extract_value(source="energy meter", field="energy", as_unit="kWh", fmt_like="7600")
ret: 39757
